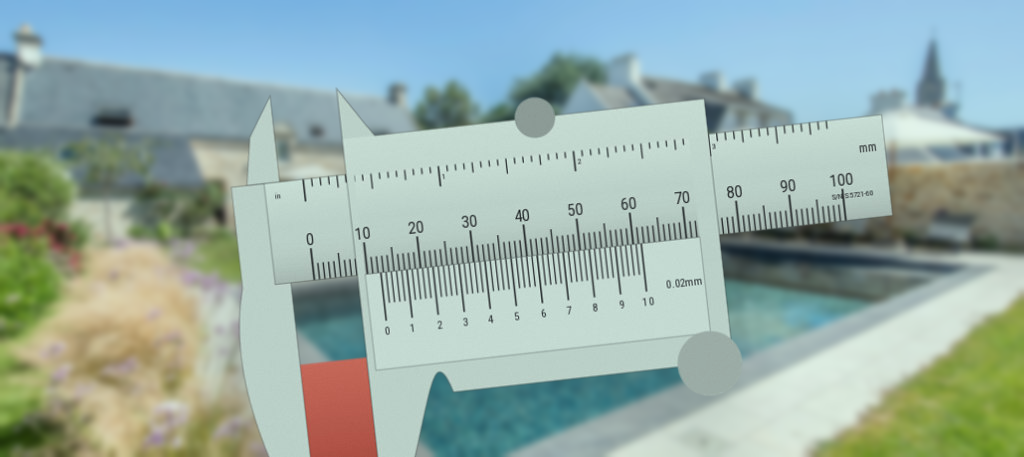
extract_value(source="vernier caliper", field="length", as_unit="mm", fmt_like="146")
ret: 12.5
